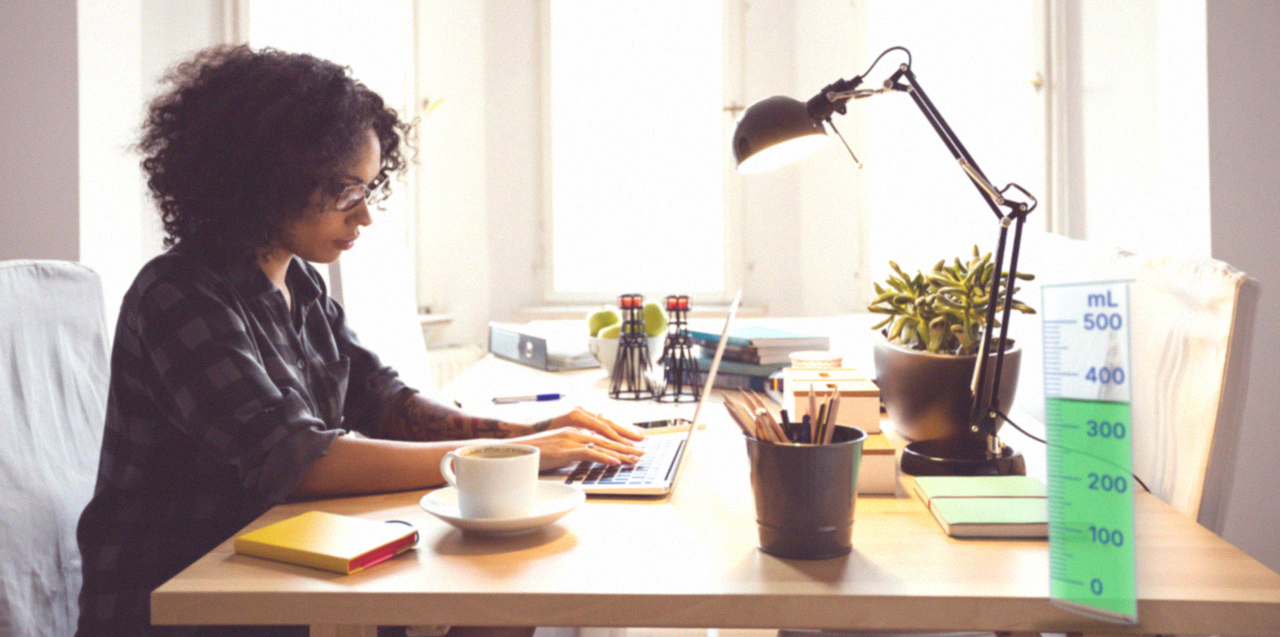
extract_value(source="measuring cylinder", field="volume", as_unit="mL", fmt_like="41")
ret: 350
